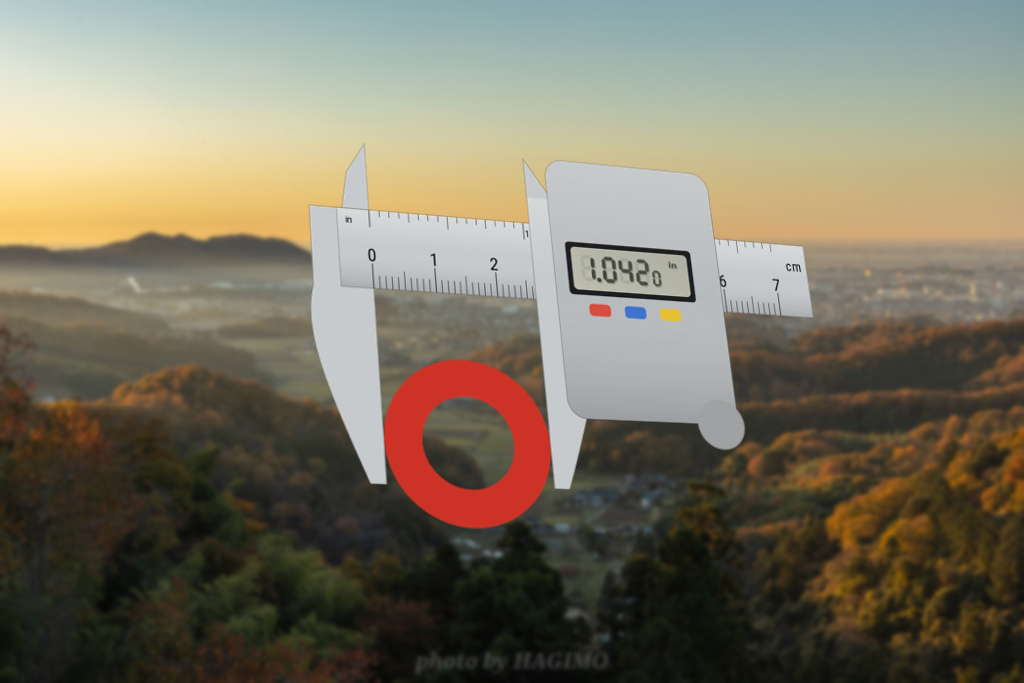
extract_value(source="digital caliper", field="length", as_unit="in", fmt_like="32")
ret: 1.0420
